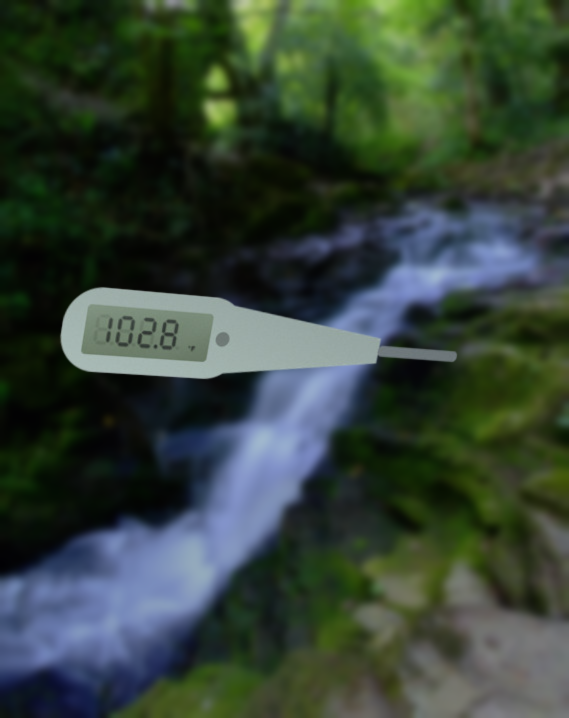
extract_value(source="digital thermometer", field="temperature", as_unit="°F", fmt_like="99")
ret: 102.8
